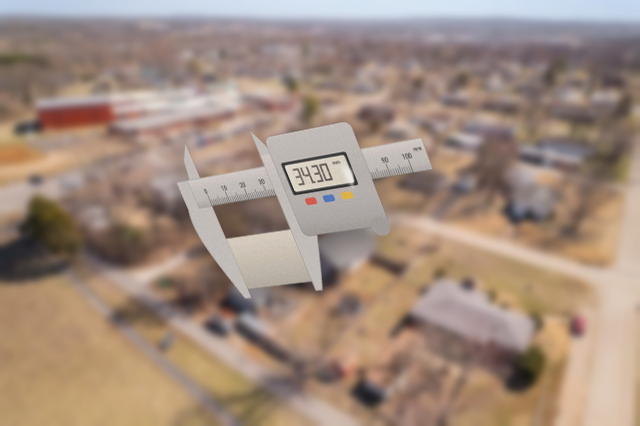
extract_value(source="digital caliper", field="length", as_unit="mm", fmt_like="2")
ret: 34.30
